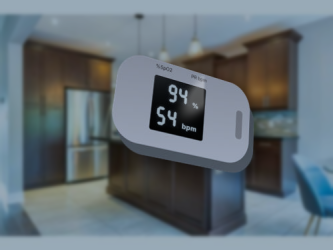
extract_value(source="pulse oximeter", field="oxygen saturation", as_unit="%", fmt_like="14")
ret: 94
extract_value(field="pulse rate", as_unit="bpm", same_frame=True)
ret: 54
